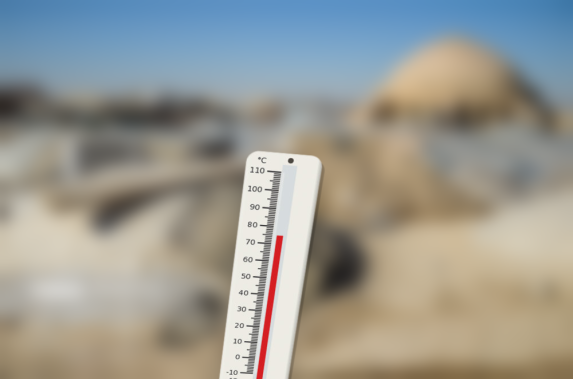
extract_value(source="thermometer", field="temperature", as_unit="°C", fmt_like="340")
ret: 75
